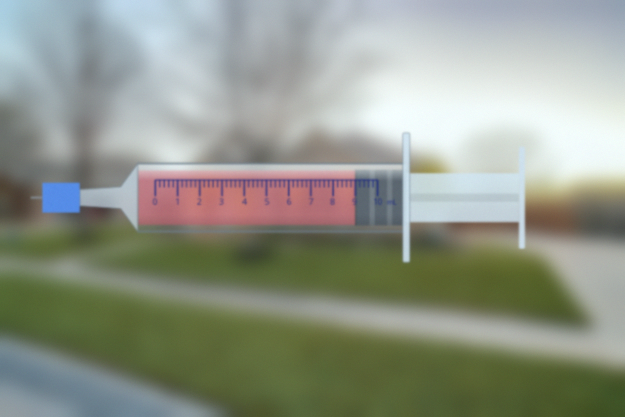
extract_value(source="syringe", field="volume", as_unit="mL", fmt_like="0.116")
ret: 9
